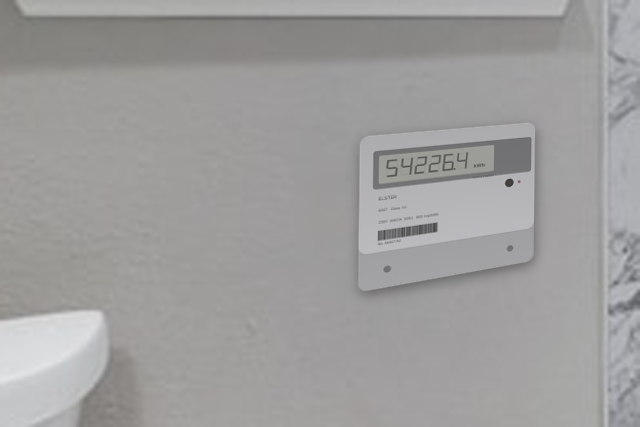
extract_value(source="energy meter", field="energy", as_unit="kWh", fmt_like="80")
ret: 54226.4
